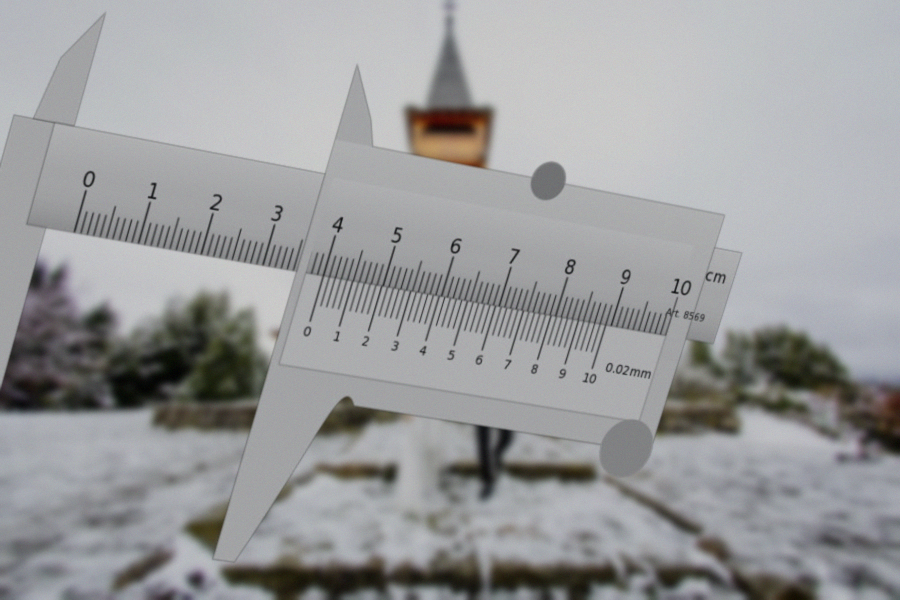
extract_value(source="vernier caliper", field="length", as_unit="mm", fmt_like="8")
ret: 40.0
